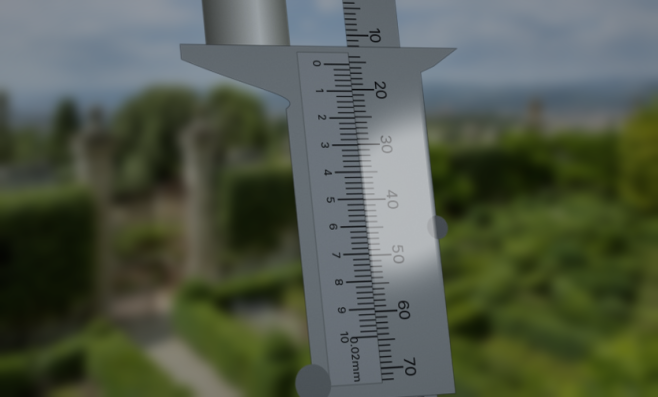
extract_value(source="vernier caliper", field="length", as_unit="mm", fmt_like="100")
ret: 15.4
